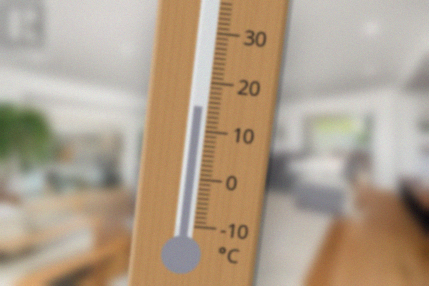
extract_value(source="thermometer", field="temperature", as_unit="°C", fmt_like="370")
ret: 15
